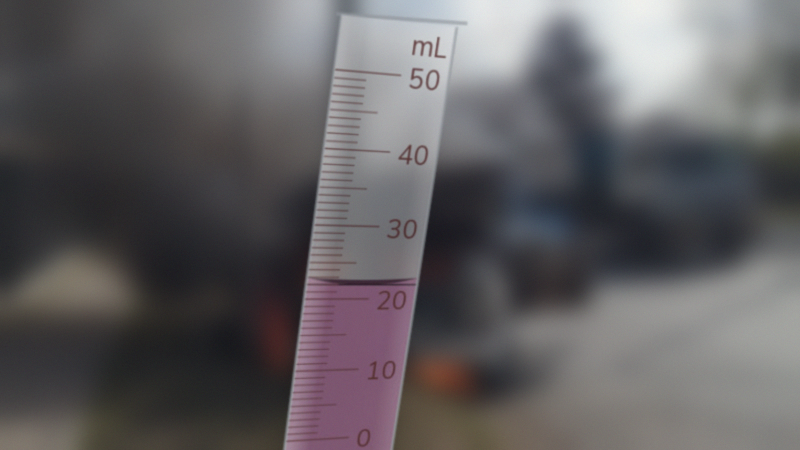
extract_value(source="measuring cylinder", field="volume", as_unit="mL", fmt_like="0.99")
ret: 22
